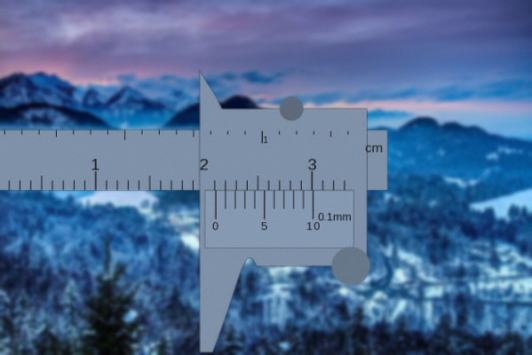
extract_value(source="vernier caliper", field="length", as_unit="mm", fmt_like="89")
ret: 21.1
